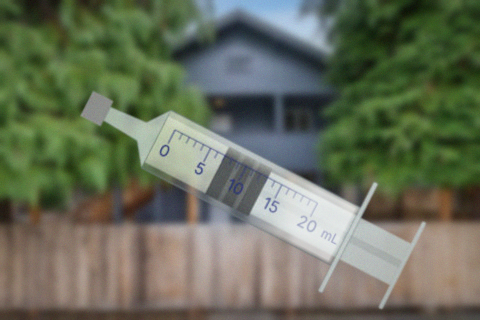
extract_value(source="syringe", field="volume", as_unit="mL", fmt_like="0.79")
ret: 7
